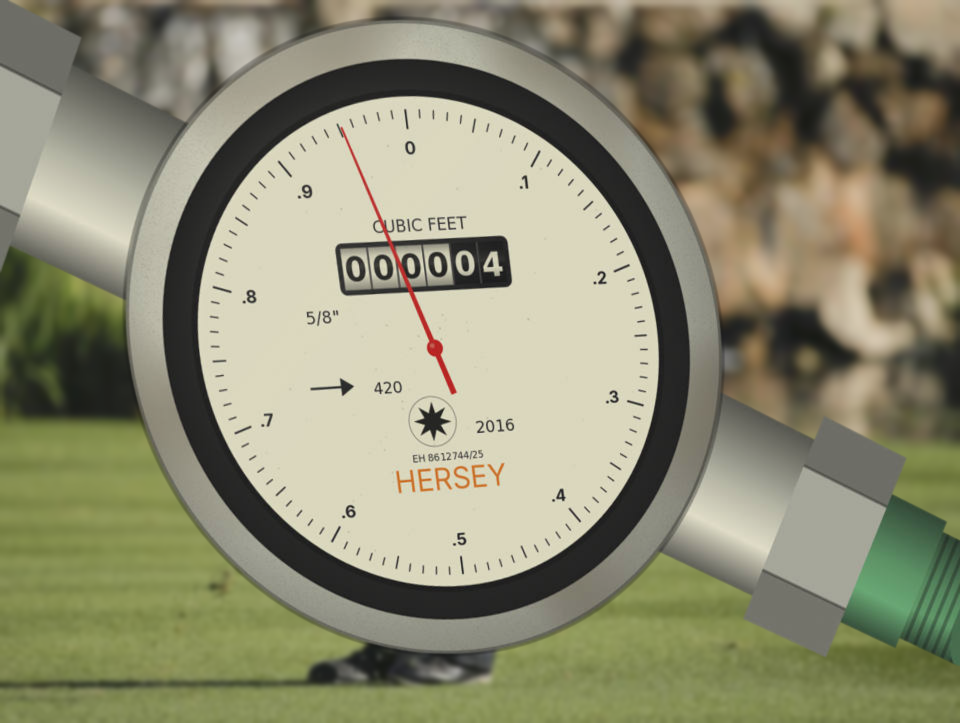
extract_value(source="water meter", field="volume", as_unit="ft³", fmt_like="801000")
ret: 3.95
